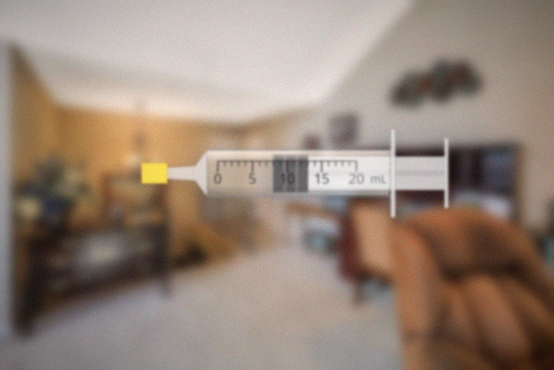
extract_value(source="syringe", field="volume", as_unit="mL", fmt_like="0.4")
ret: 8
